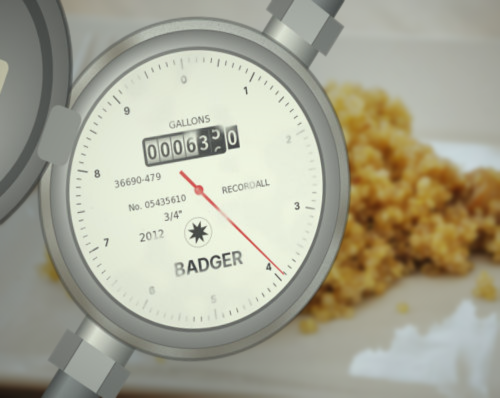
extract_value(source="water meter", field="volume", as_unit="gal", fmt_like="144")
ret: 6353.9
